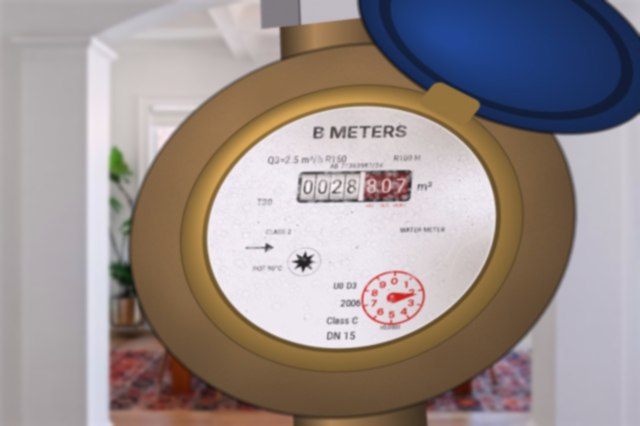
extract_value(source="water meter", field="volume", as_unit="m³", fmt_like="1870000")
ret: 28.8072
